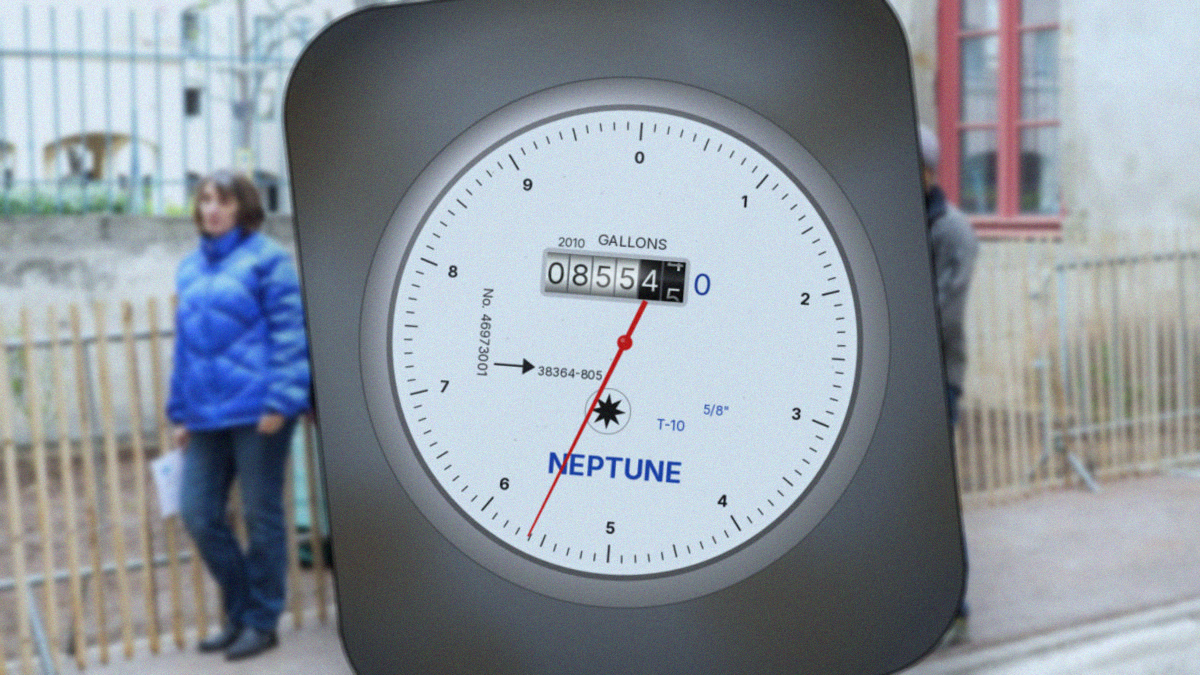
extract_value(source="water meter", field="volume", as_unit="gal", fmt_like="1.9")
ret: 855445.6
